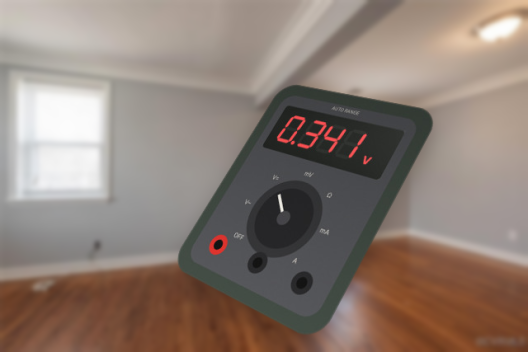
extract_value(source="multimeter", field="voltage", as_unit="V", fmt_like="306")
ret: 0.341
